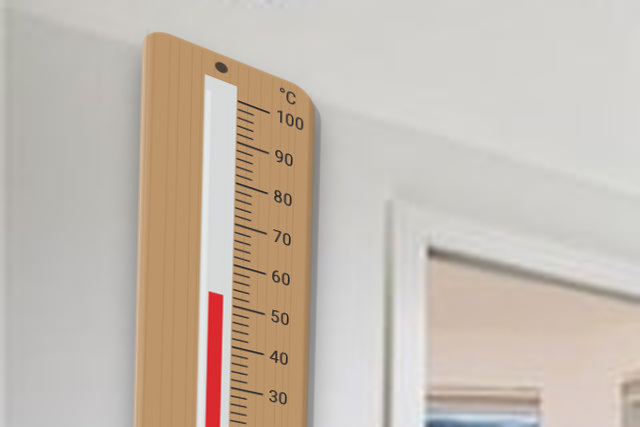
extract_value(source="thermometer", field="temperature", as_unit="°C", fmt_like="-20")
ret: 52
